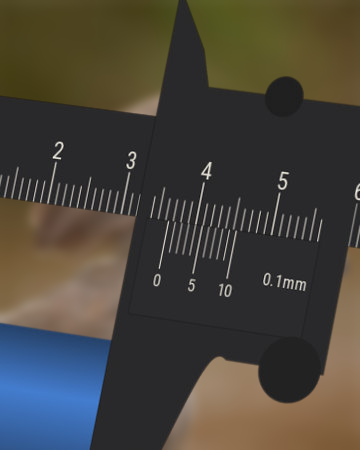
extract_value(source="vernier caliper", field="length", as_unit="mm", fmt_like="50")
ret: 36.4
